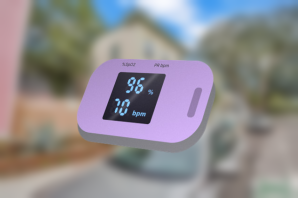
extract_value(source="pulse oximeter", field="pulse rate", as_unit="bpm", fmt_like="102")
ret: 70
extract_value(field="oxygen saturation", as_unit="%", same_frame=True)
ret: 96
